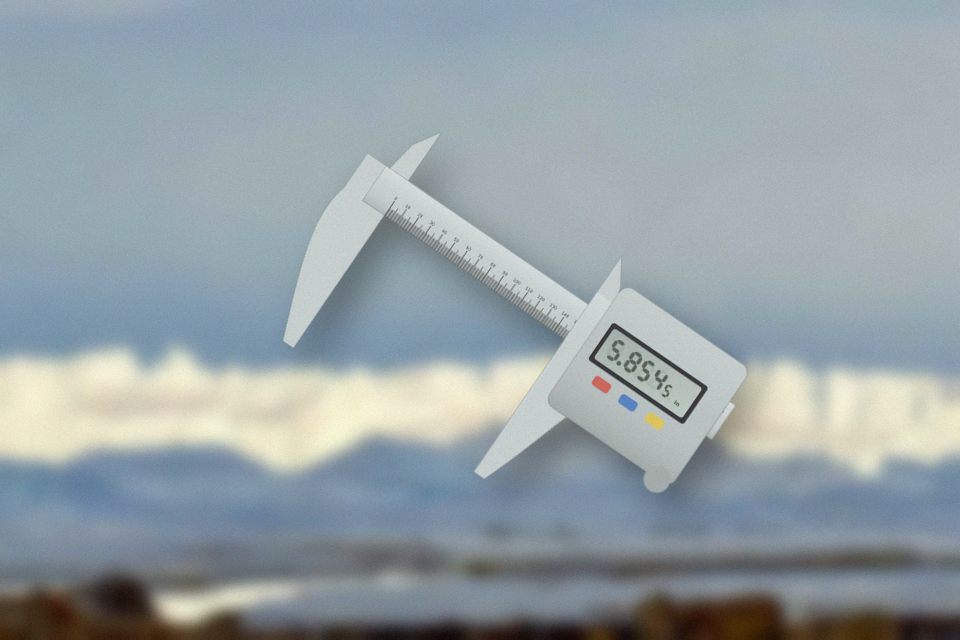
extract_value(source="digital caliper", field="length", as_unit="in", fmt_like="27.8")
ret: 5.8545
